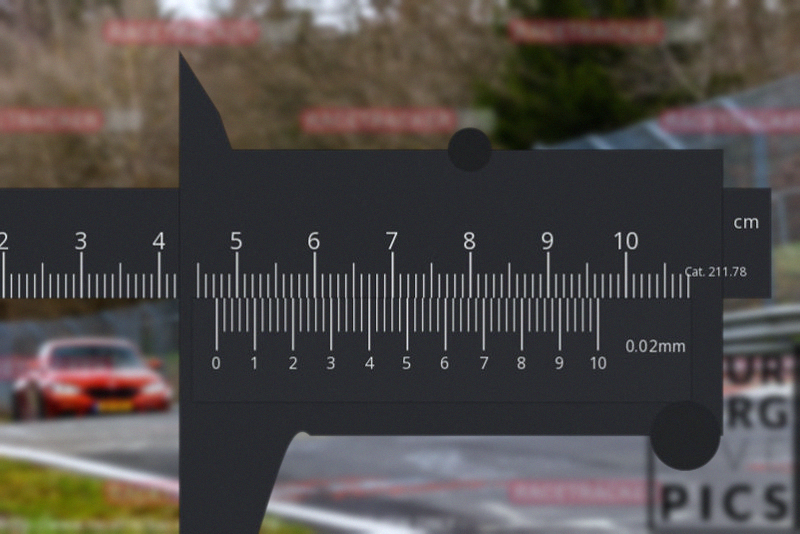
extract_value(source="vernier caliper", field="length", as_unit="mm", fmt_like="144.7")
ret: 47.4
